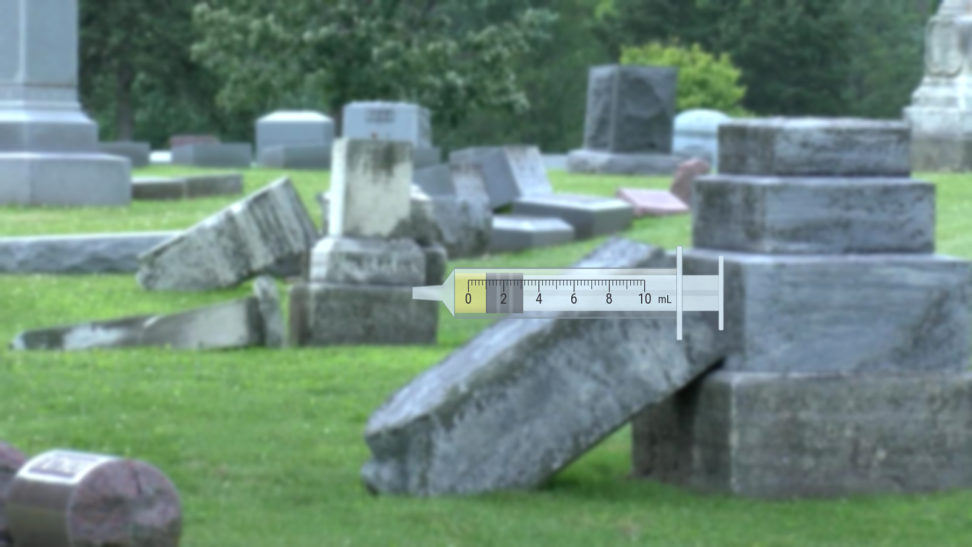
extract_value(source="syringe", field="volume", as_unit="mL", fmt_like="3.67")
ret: 1
